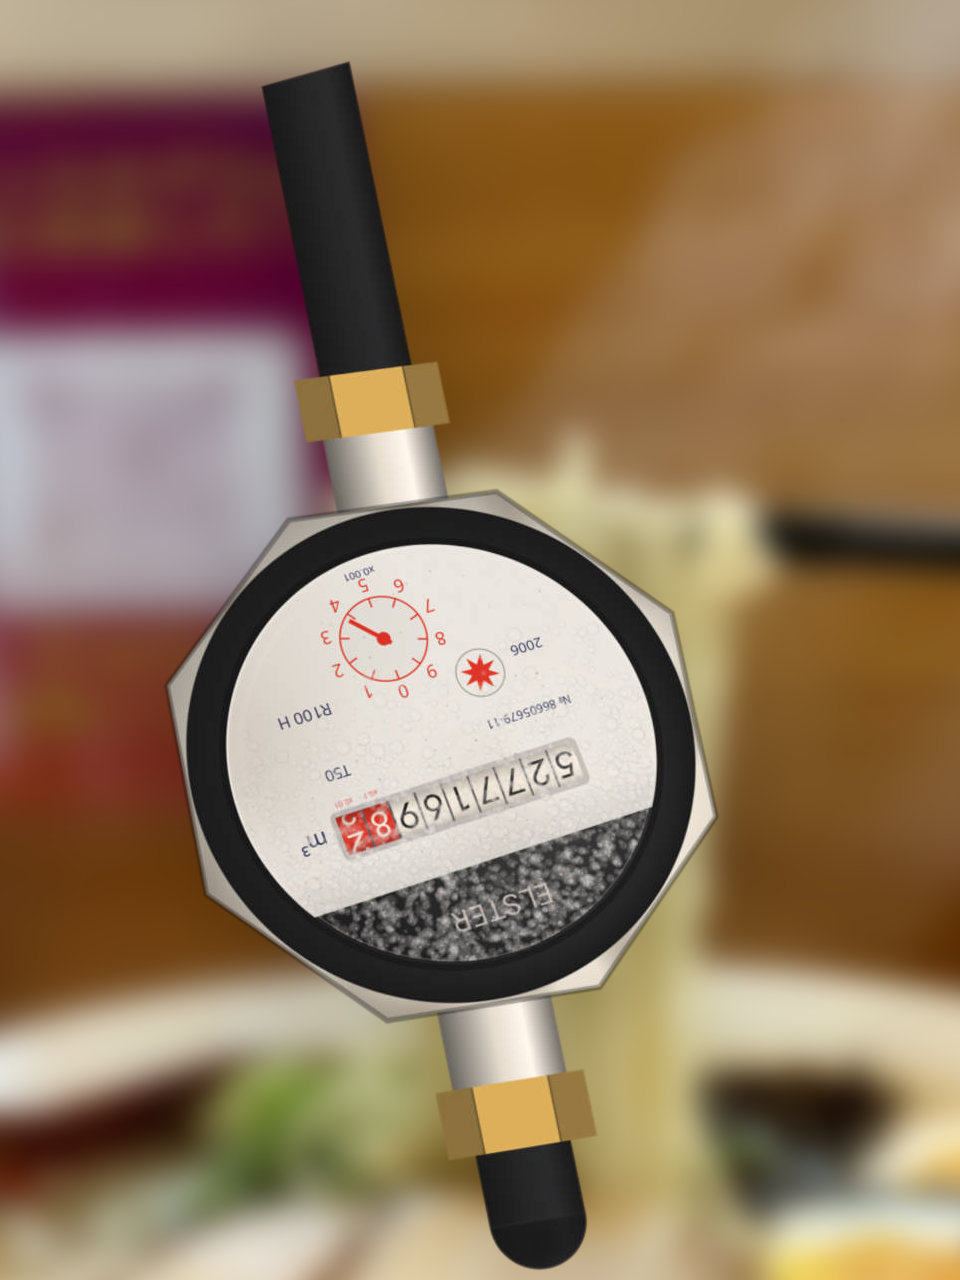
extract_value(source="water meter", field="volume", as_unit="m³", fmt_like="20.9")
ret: 5277169.823
